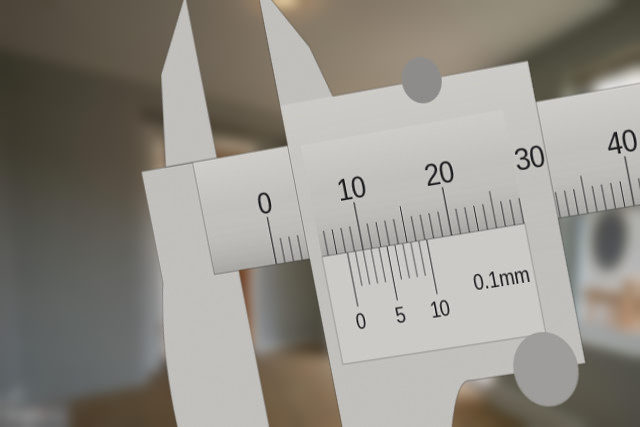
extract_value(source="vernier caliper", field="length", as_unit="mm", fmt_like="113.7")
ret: 8.2
